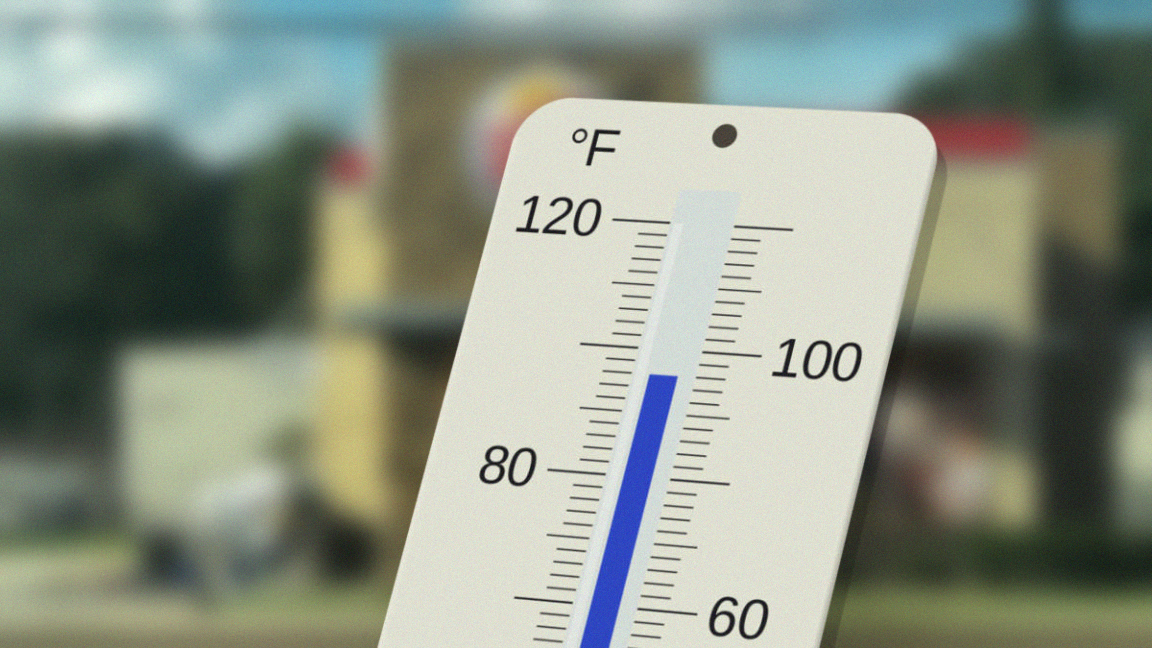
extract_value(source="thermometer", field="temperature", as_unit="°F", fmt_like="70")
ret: 96
